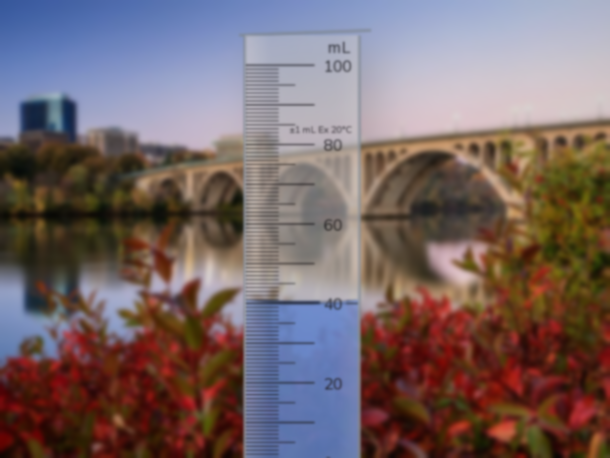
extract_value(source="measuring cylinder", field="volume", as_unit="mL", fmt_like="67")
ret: 40
